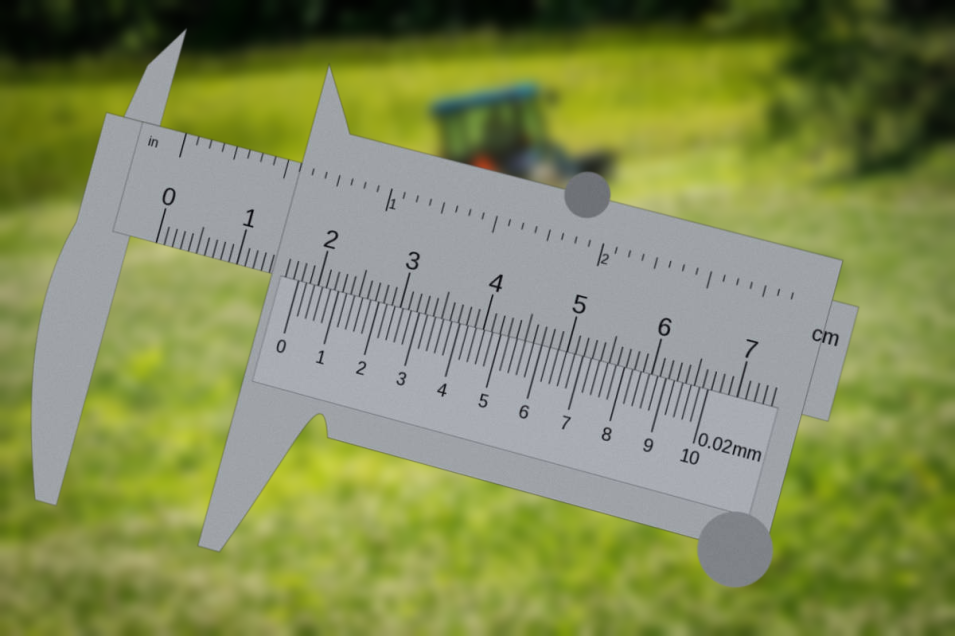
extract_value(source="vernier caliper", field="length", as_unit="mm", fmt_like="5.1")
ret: 17.6
